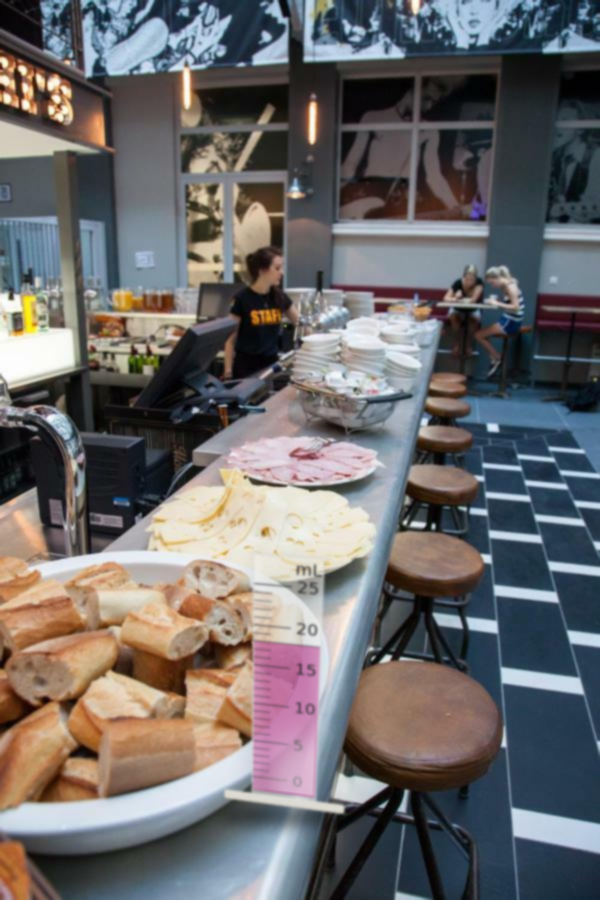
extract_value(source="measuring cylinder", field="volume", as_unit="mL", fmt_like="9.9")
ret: 18
